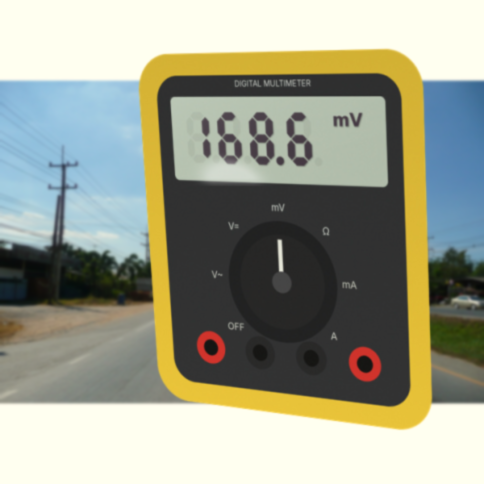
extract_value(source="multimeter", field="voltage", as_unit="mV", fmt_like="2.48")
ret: 168.6
